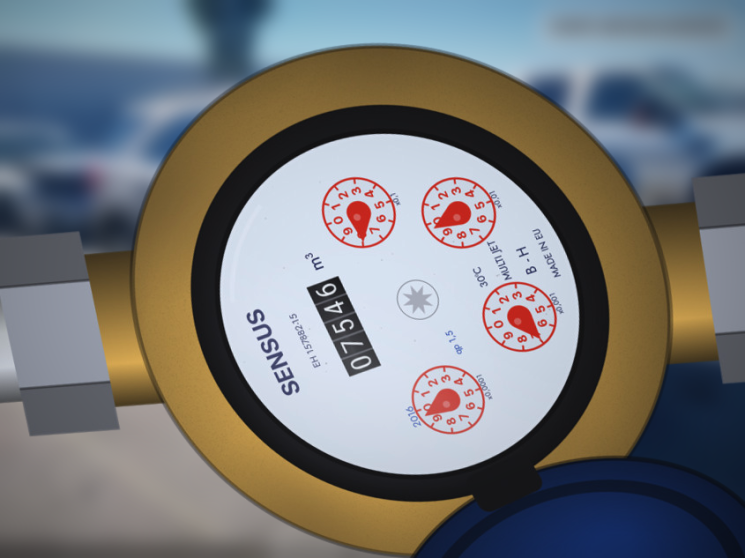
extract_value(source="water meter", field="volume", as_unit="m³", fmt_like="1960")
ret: 7546.7969
